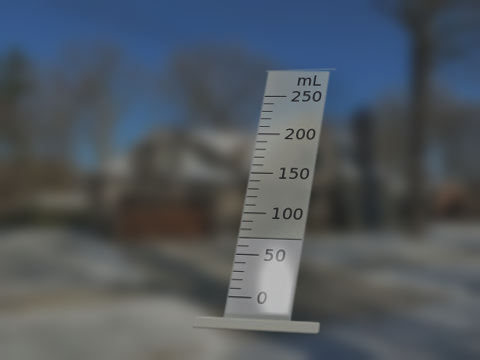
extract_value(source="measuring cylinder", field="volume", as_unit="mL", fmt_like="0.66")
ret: 70
